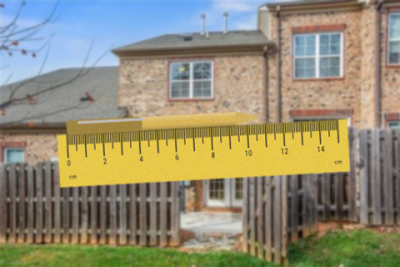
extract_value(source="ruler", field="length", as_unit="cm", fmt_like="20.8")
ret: 11
